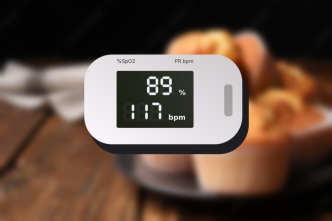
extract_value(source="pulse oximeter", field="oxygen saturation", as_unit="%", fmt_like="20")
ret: 89
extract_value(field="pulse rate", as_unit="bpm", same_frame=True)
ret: 117
